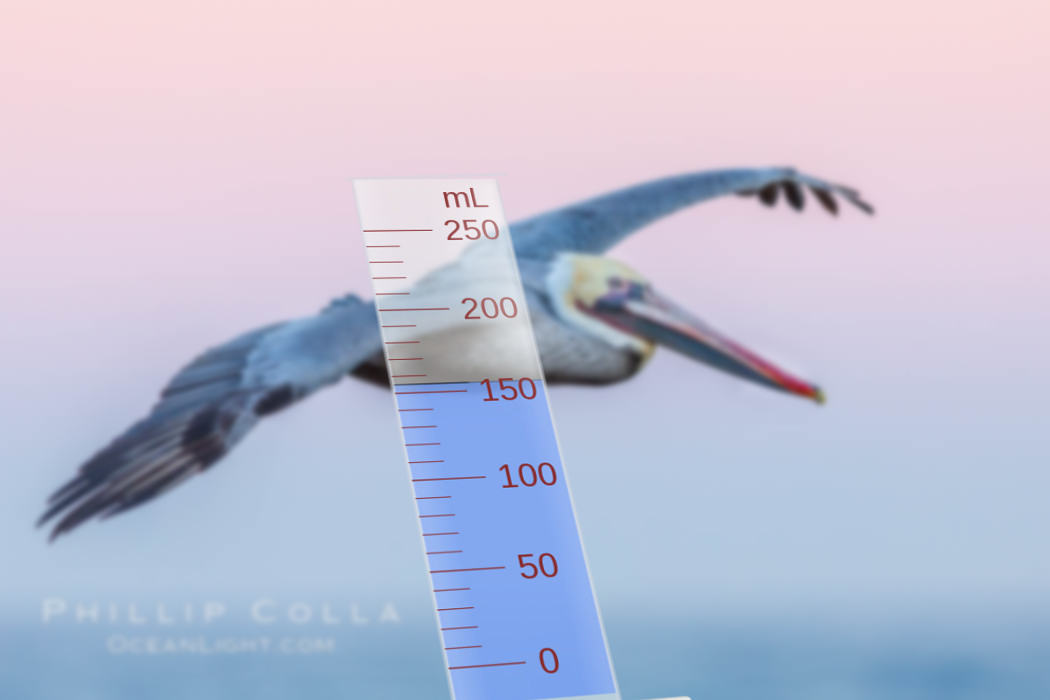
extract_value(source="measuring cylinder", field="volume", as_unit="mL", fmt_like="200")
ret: 155
